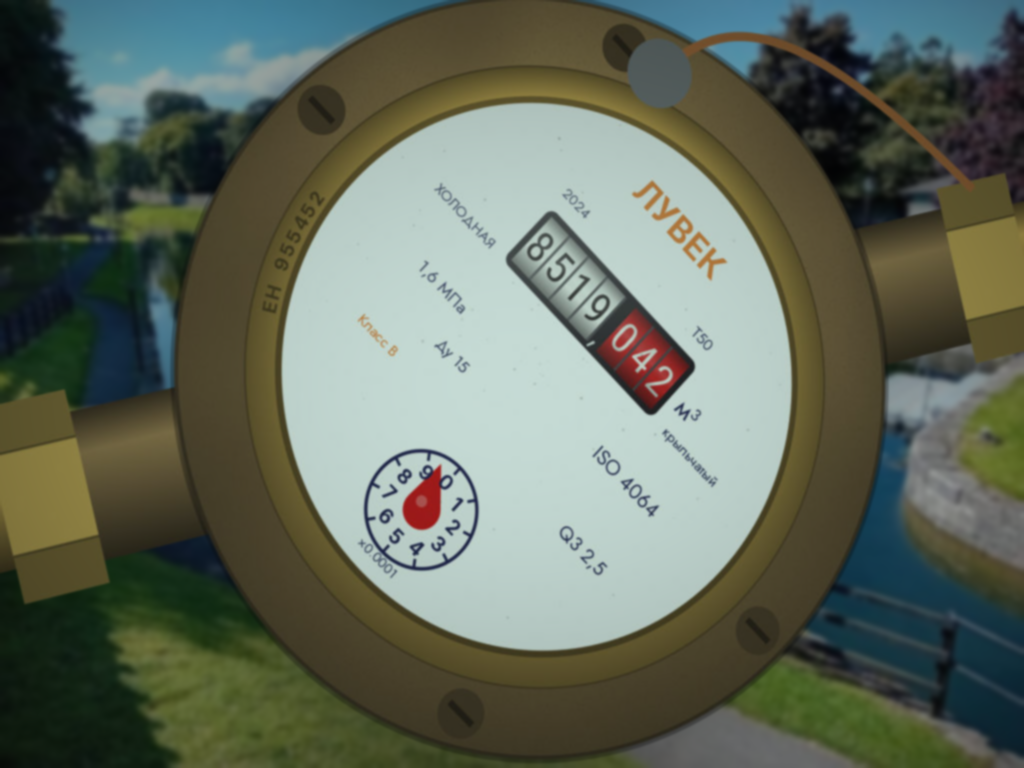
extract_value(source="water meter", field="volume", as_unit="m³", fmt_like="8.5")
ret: 8519.0419
